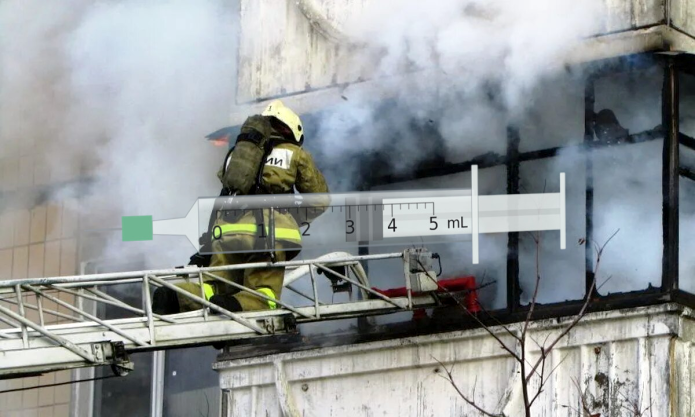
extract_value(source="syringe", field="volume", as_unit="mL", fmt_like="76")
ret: 2.9
